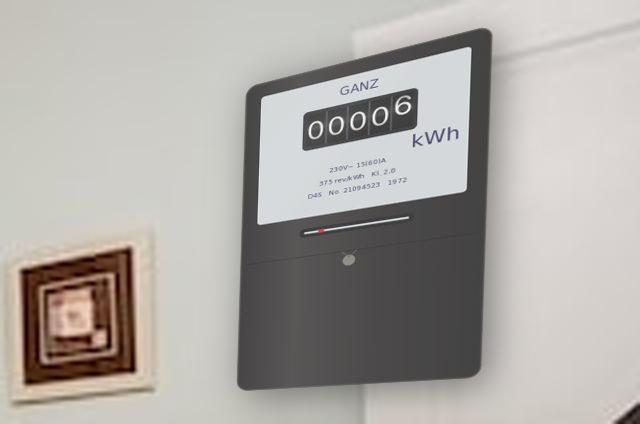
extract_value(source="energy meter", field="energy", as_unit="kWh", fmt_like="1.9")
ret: 6
